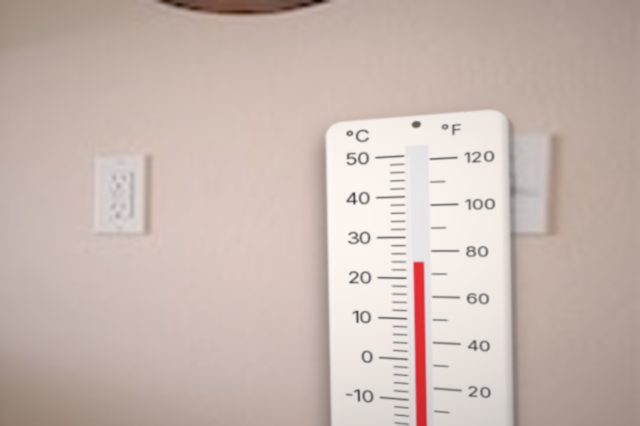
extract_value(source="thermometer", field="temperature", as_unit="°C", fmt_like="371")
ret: 24
